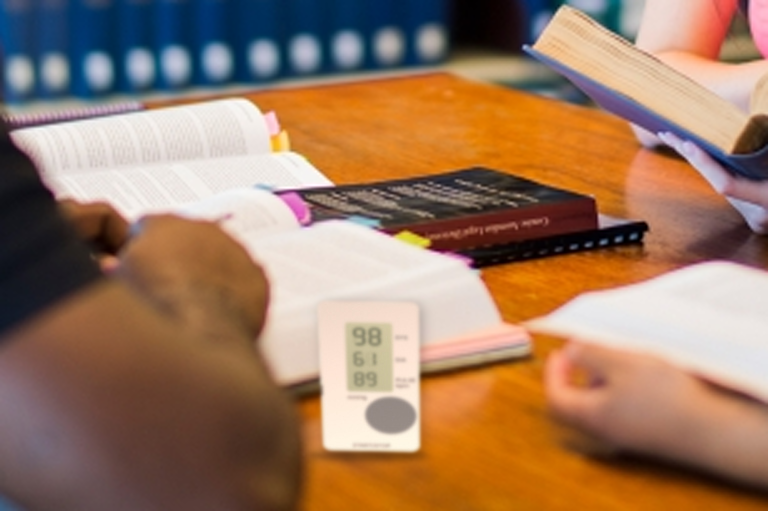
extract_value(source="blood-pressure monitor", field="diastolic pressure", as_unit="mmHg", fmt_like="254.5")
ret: 61
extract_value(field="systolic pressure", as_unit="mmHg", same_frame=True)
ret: 98
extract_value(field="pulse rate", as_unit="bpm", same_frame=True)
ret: 89
